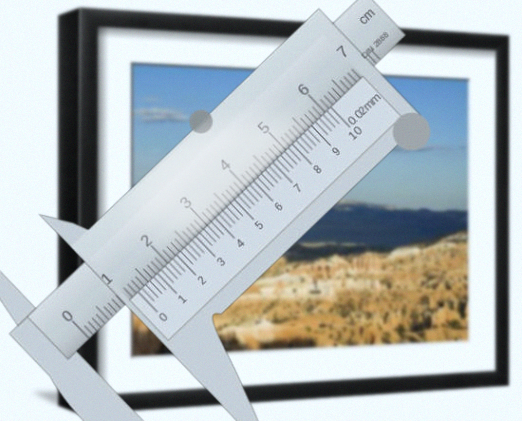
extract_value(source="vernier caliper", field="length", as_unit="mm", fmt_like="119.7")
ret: 12.4
